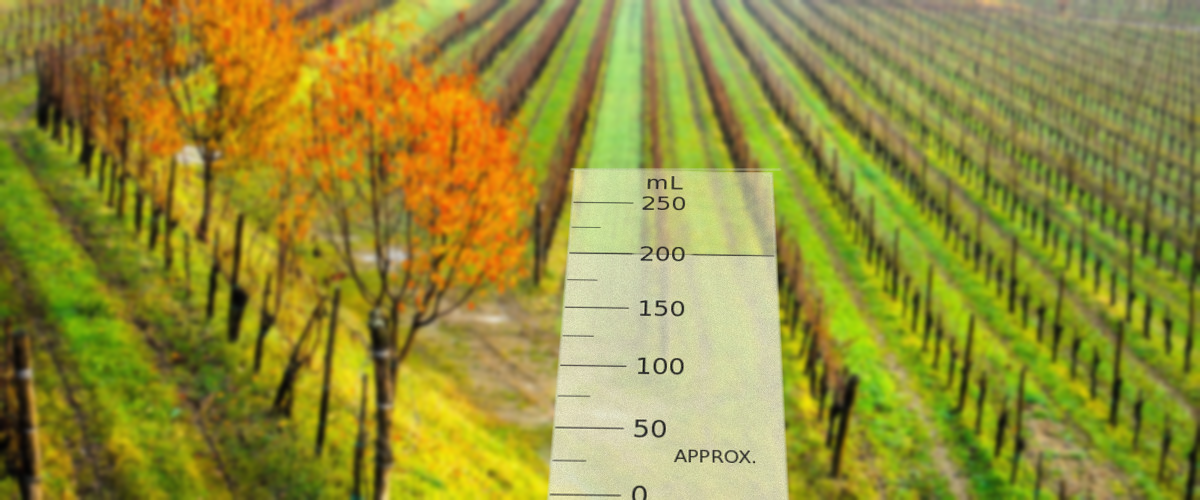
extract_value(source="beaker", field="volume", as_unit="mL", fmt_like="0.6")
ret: 200
